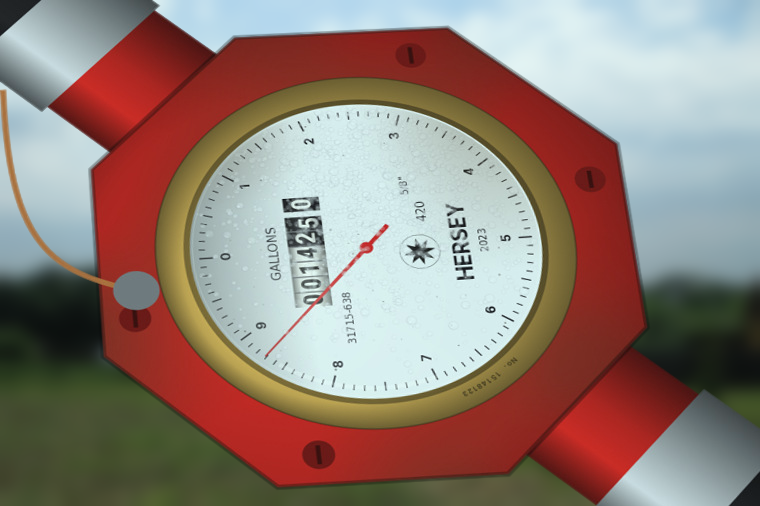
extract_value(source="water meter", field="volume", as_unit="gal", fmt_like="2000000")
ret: 14248.7
